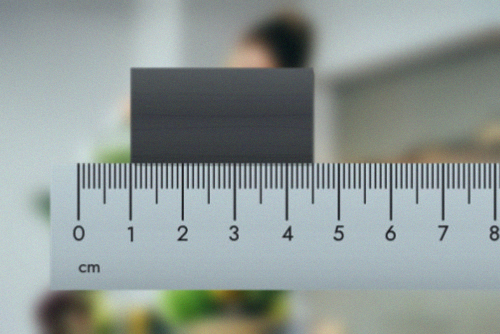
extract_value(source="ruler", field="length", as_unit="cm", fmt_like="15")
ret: 3.5
